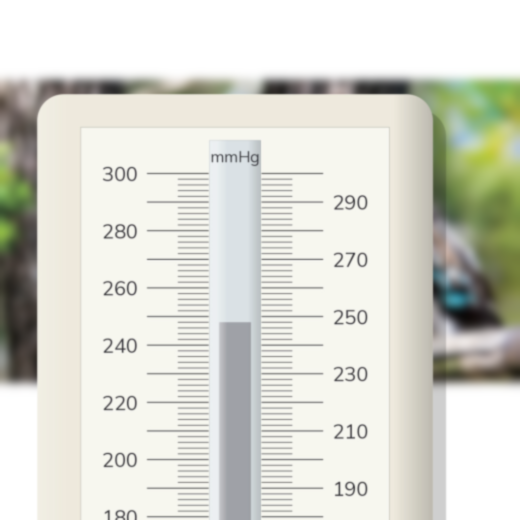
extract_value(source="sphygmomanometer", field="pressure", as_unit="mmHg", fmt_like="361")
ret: 248
